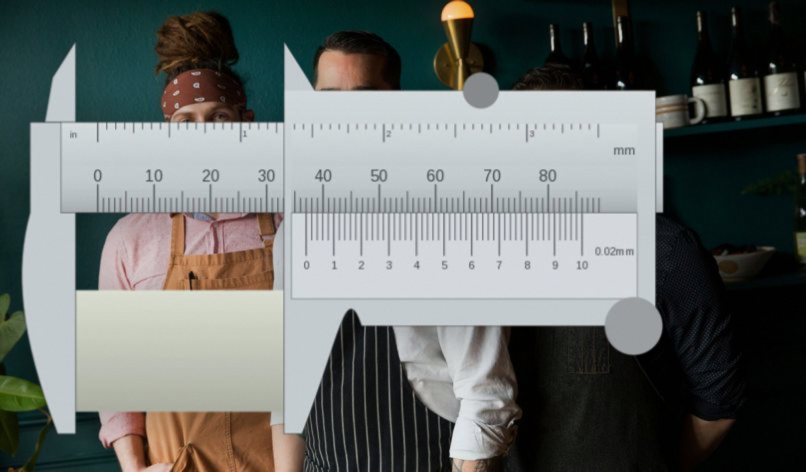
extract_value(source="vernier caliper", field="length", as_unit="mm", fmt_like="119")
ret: 37.0
